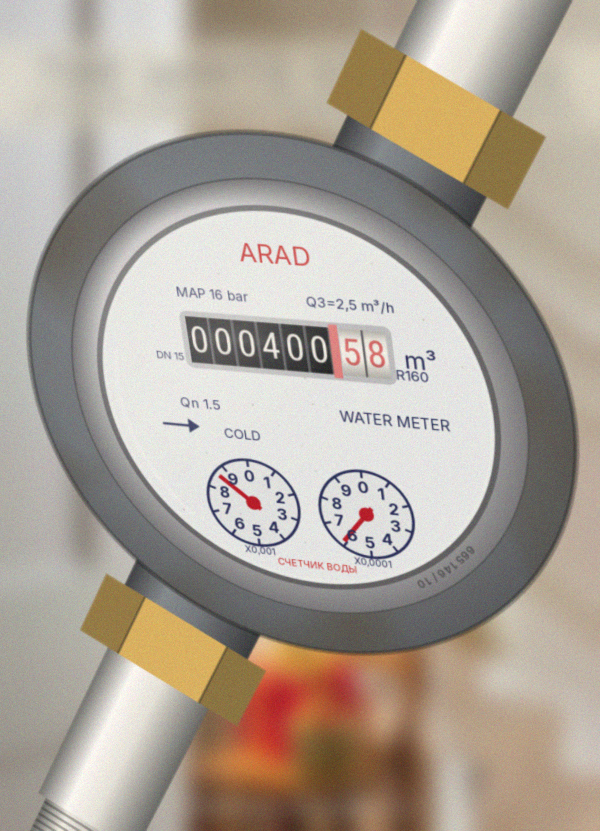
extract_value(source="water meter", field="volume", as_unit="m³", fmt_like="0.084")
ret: 400.5886
